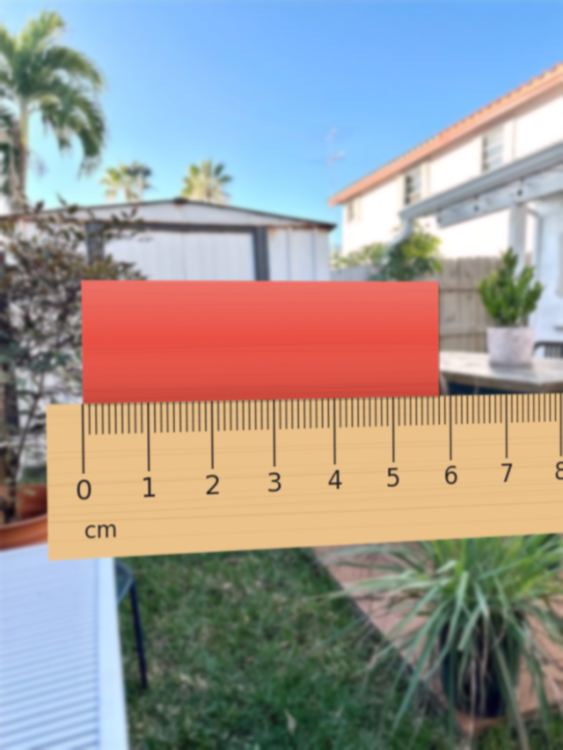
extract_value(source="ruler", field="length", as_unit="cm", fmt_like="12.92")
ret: 5.8
